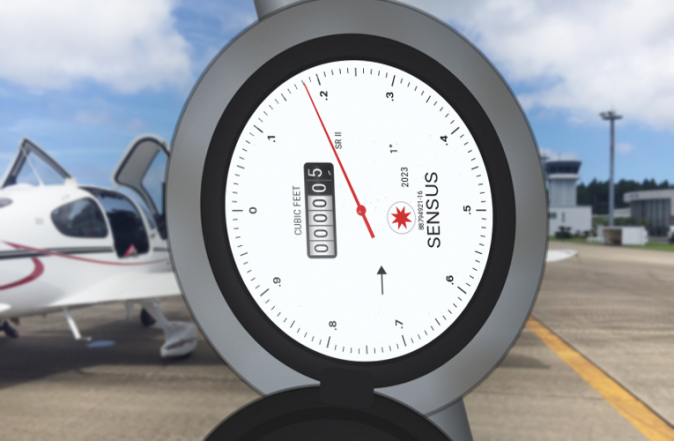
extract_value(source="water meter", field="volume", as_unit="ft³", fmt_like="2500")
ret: 5.18
